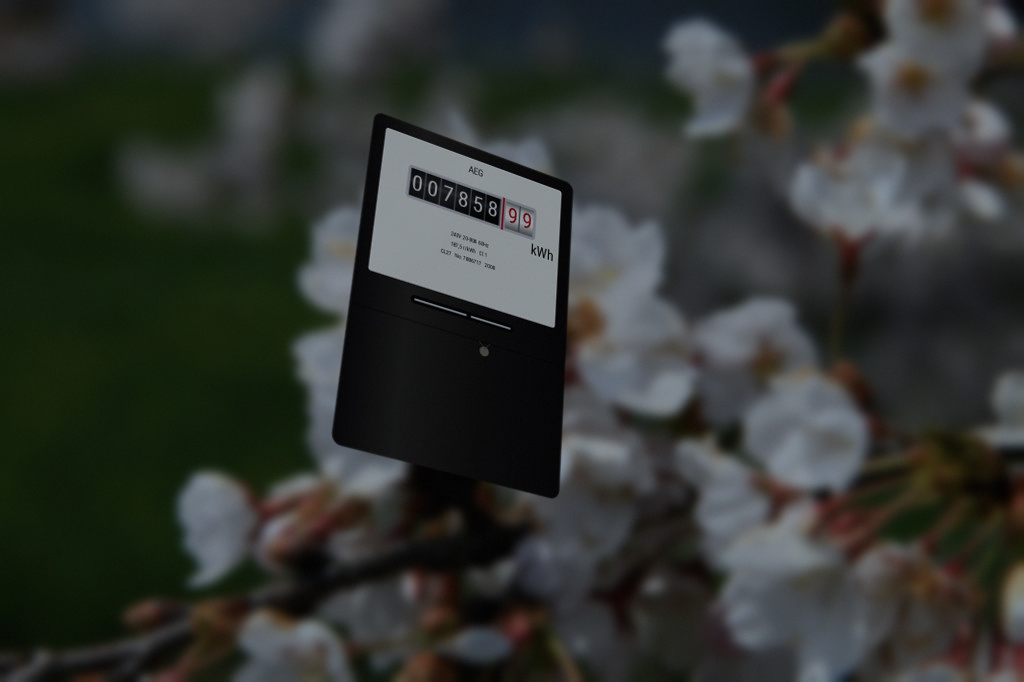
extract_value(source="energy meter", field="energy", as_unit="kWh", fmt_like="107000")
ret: 7858.99
